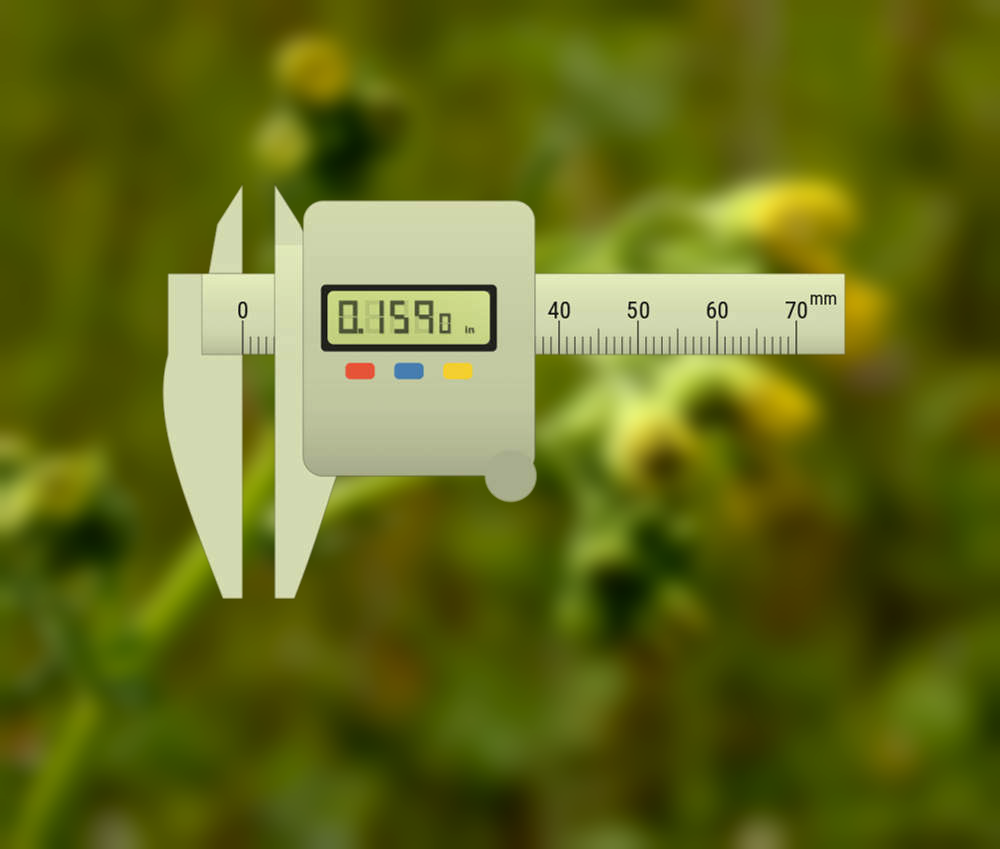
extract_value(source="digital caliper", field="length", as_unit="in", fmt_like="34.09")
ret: 0.1590
